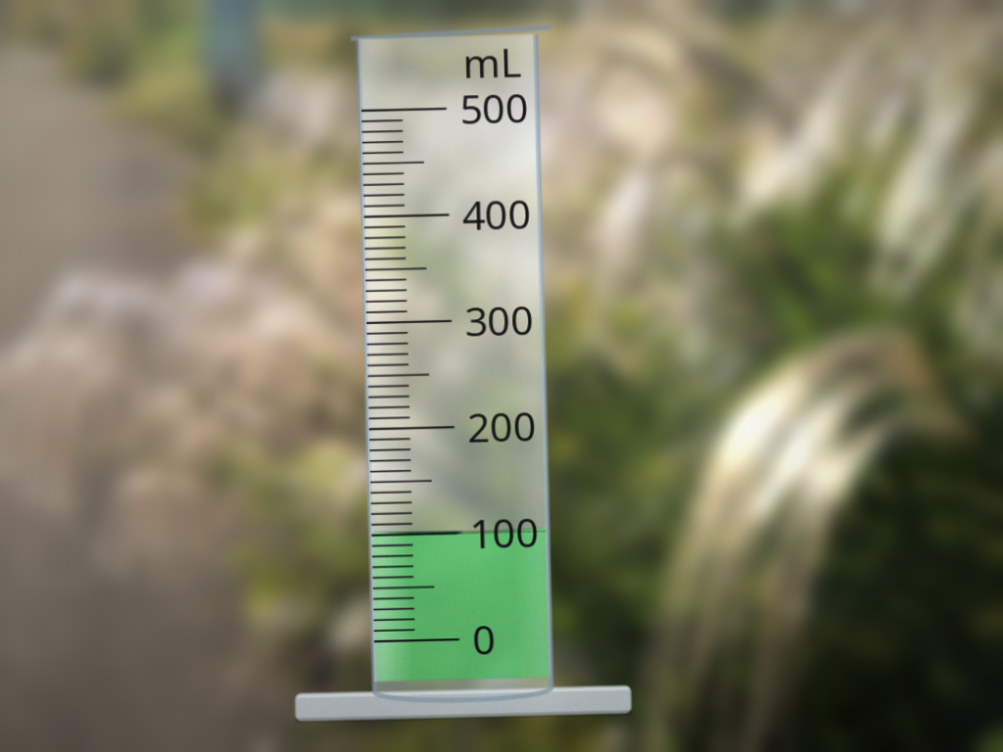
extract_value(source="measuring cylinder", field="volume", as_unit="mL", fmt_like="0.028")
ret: 100
